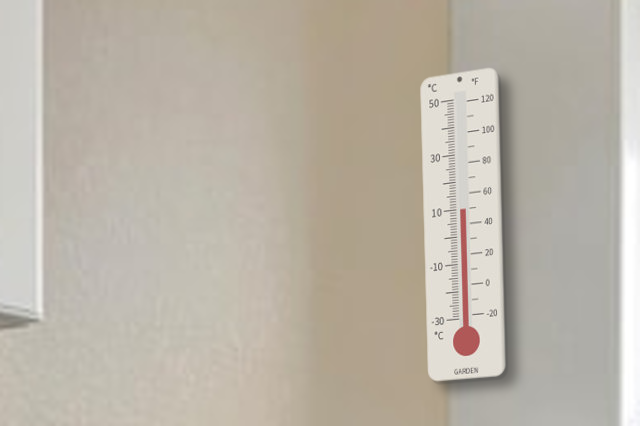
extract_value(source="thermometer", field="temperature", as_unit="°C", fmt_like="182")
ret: 10
